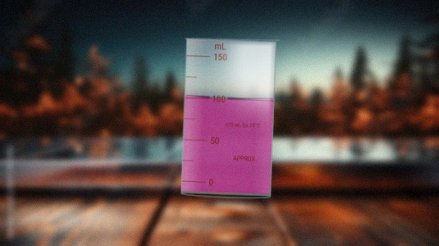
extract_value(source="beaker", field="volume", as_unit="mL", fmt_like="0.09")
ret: 100
